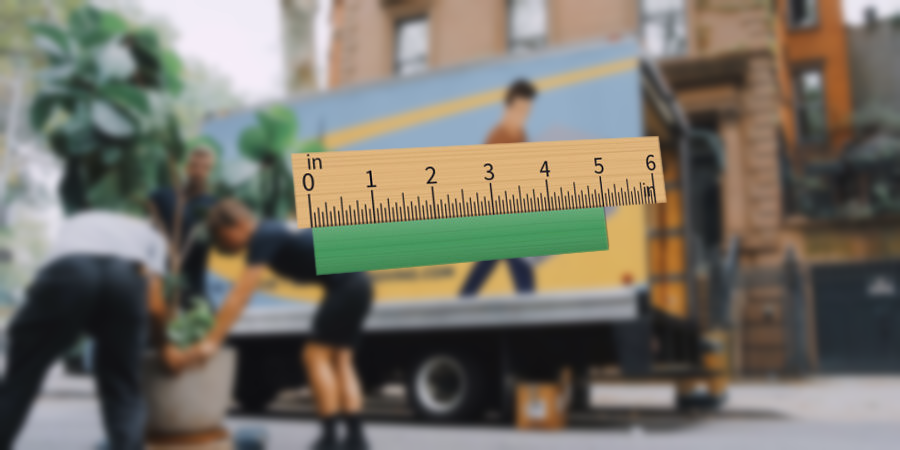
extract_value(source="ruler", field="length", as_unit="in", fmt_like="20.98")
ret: 5
